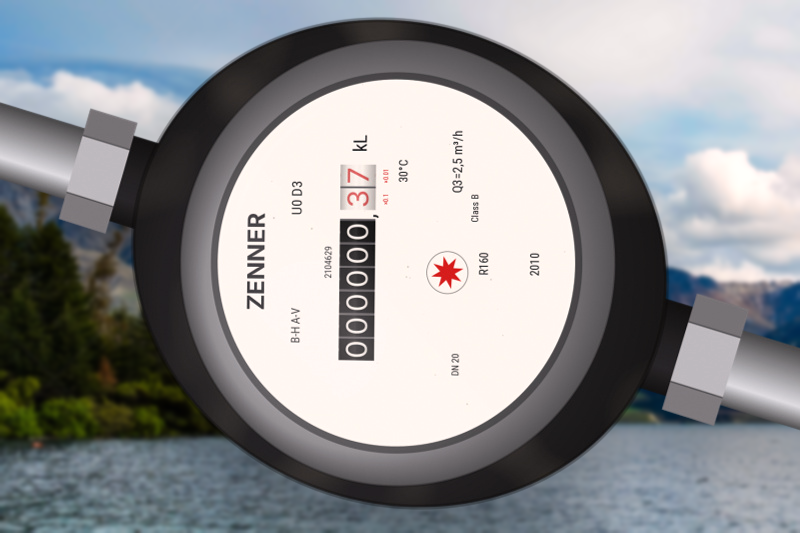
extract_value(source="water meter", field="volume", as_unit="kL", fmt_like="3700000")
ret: 0.37
